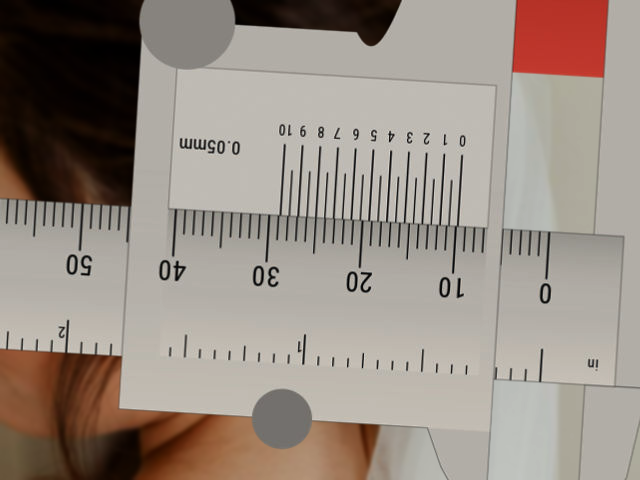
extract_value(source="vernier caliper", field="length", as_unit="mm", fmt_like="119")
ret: 9.8
